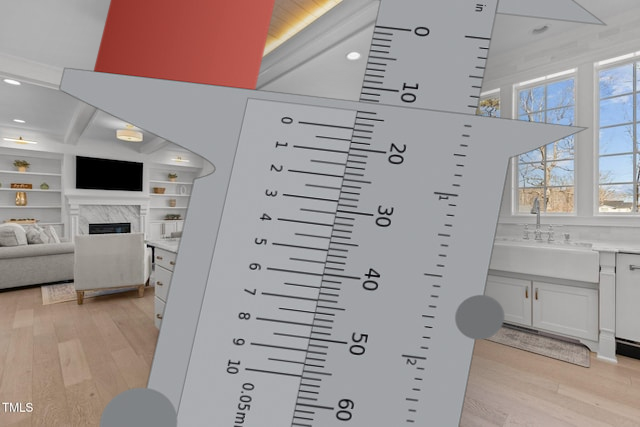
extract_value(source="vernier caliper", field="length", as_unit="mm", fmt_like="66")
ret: 16.8
